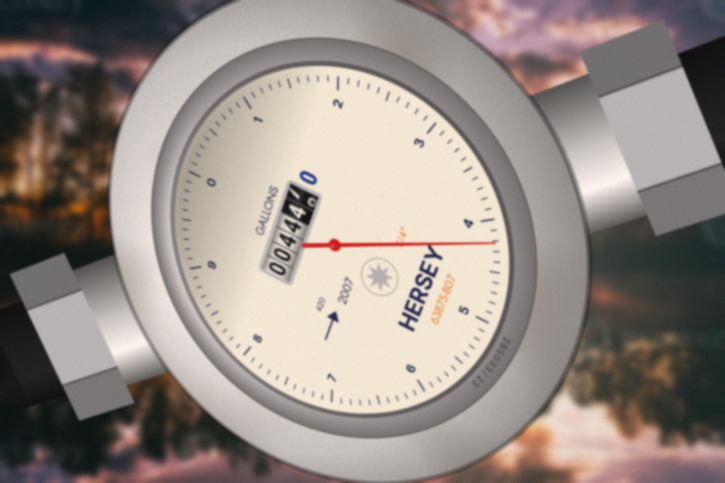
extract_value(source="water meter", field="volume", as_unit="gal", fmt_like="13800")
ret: 44474.2
